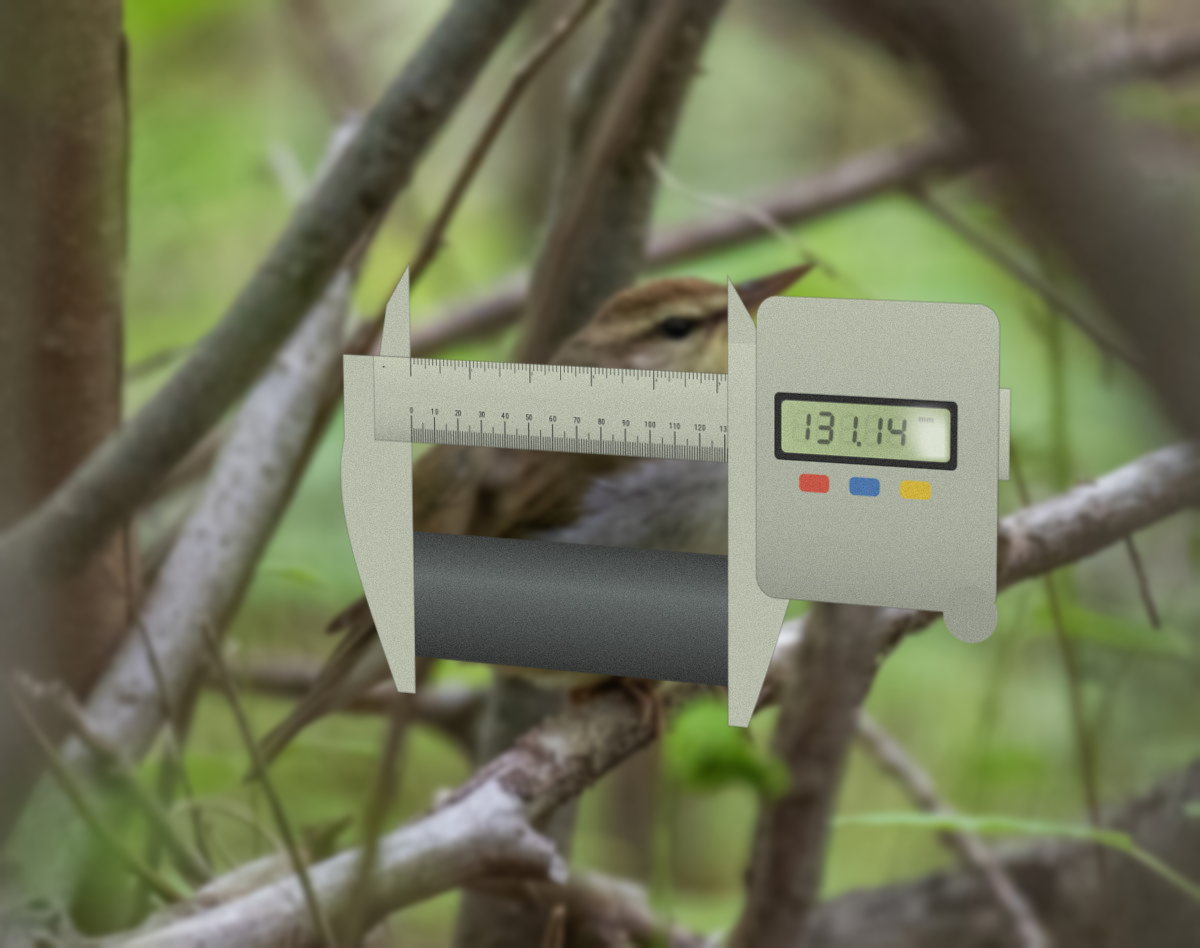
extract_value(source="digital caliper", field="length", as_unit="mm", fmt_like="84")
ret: 131.14
